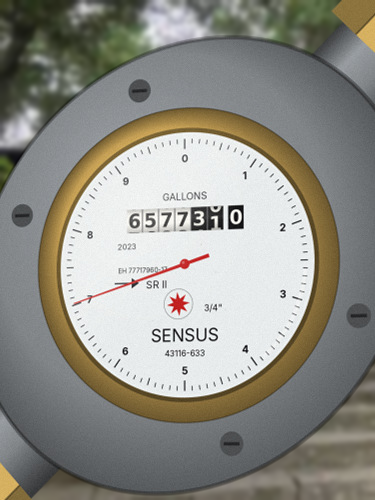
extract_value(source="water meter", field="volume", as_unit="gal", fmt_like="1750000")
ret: 6577307.0
